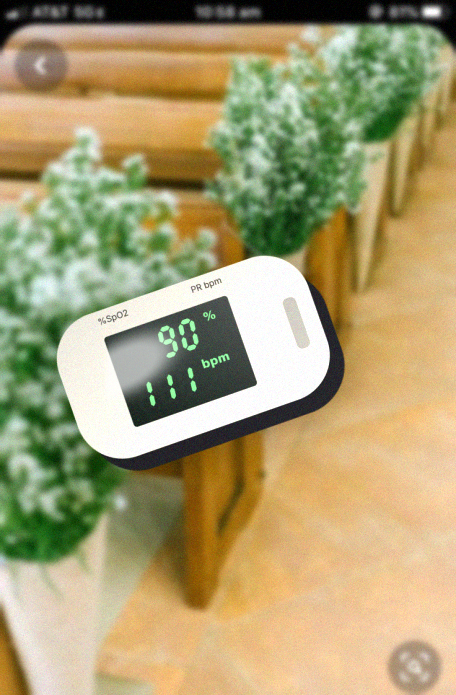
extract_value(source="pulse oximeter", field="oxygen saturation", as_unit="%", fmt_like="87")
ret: 90
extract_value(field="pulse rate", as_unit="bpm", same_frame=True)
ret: 111
